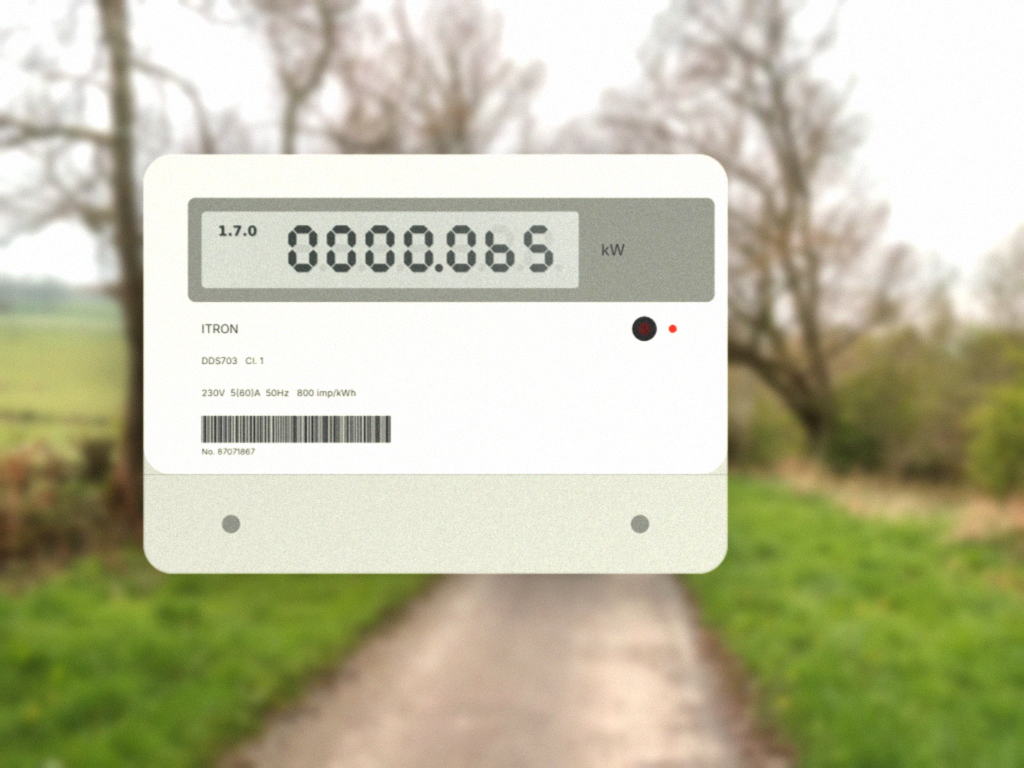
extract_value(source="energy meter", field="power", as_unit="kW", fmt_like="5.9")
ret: 0.065
